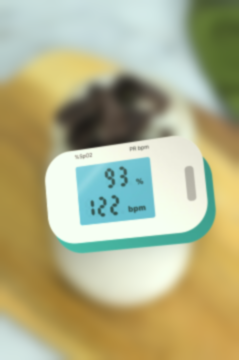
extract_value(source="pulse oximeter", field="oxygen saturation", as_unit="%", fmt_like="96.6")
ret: 93
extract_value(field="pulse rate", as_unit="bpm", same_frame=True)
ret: 122
